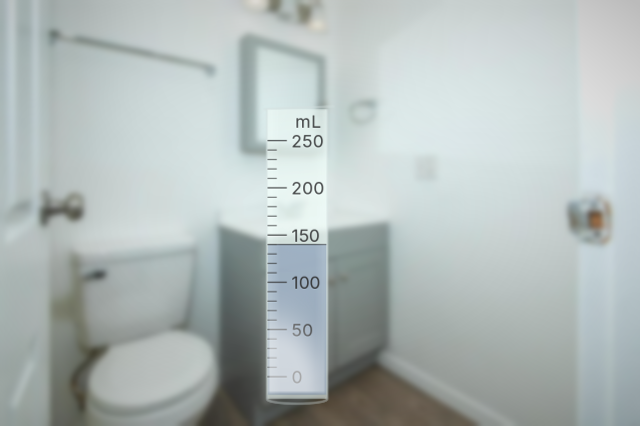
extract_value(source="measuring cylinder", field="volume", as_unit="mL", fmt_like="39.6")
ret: 140
